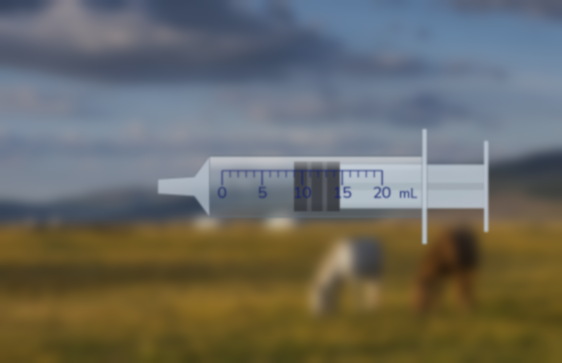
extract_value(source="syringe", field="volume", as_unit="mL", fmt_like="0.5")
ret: 9
